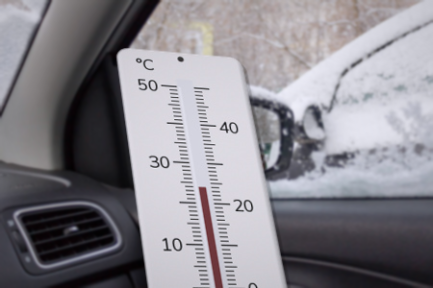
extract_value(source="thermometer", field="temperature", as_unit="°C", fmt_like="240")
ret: 24
